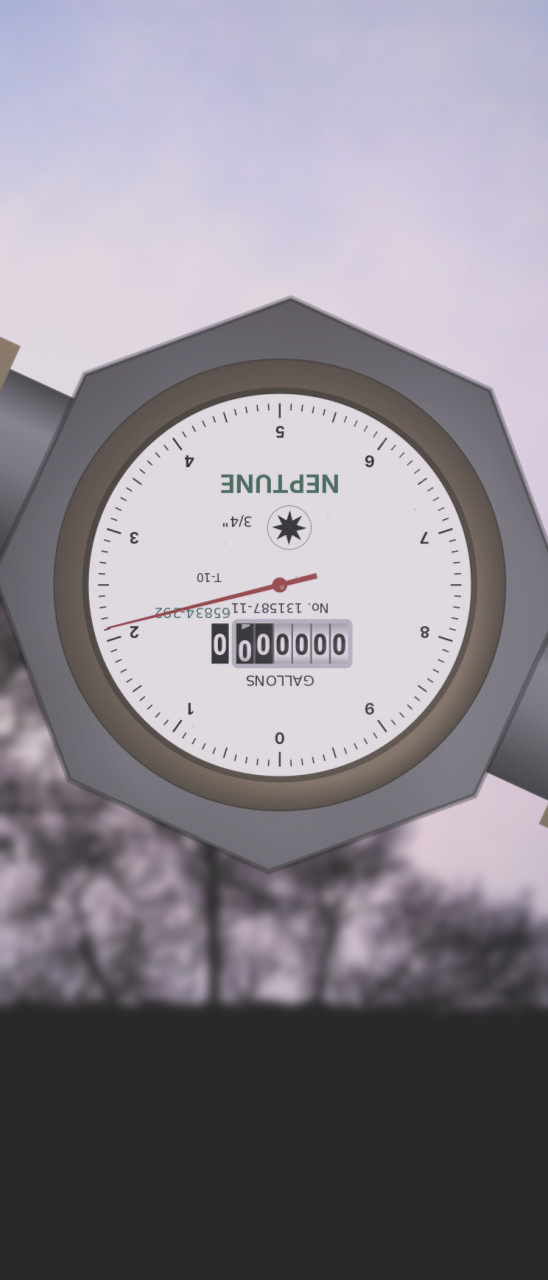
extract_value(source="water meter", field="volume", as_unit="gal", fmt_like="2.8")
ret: 2.1
